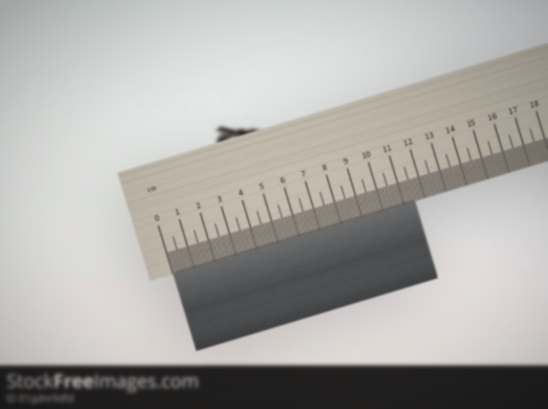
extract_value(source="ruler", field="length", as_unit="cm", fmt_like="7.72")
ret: 11.5
